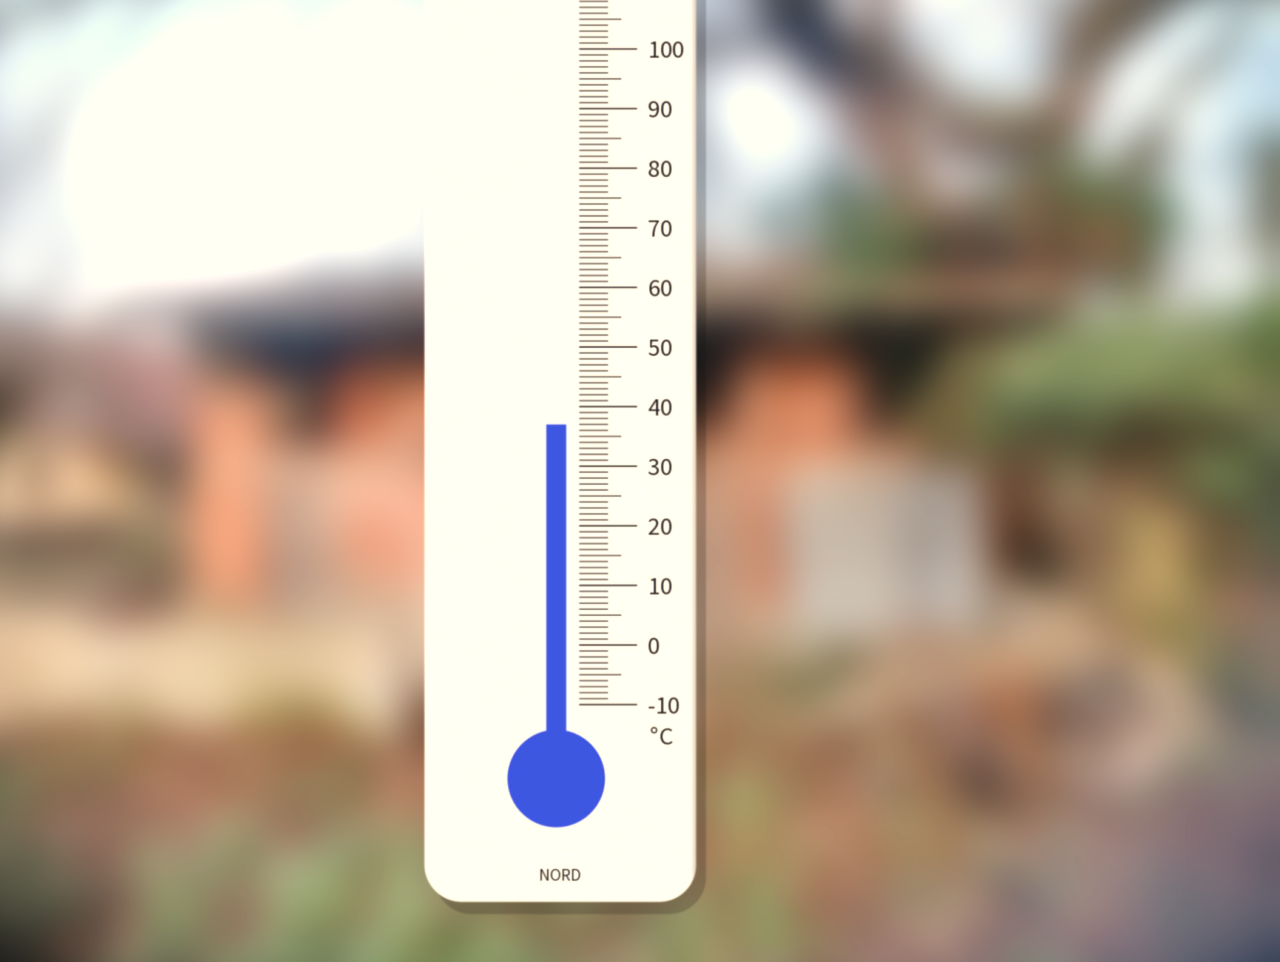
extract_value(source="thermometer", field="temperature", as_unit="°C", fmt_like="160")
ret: 37
